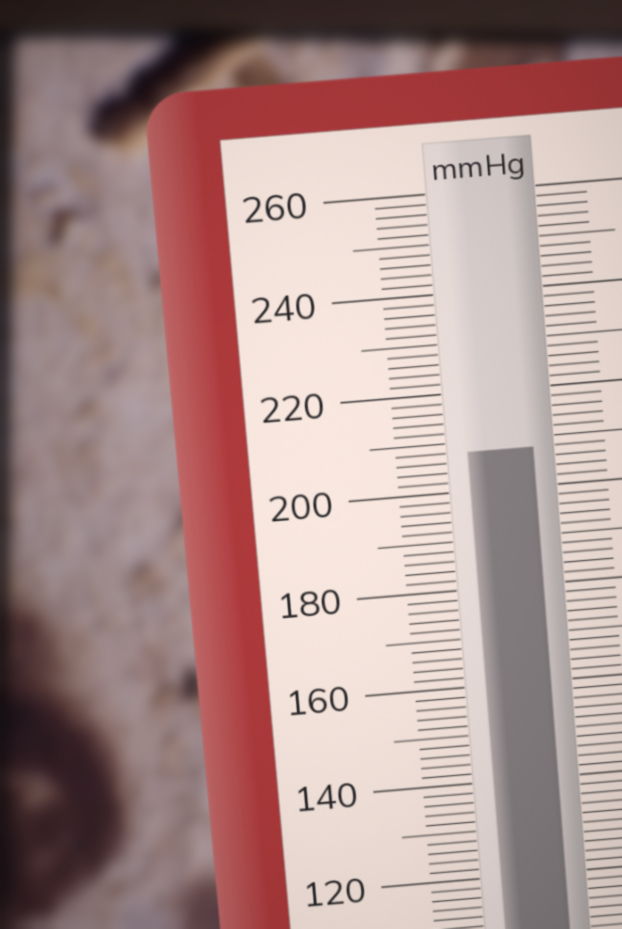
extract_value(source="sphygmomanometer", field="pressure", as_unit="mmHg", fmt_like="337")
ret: 208
